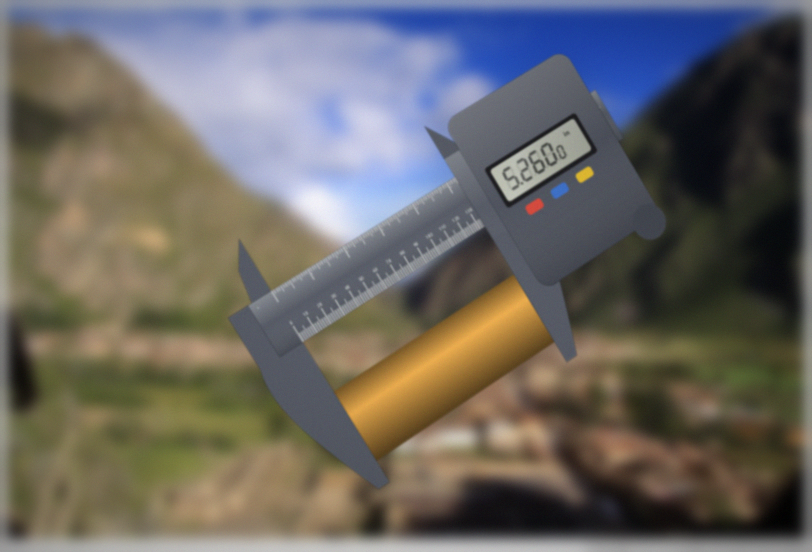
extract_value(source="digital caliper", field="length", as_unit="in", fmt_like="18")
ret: 5.2600
